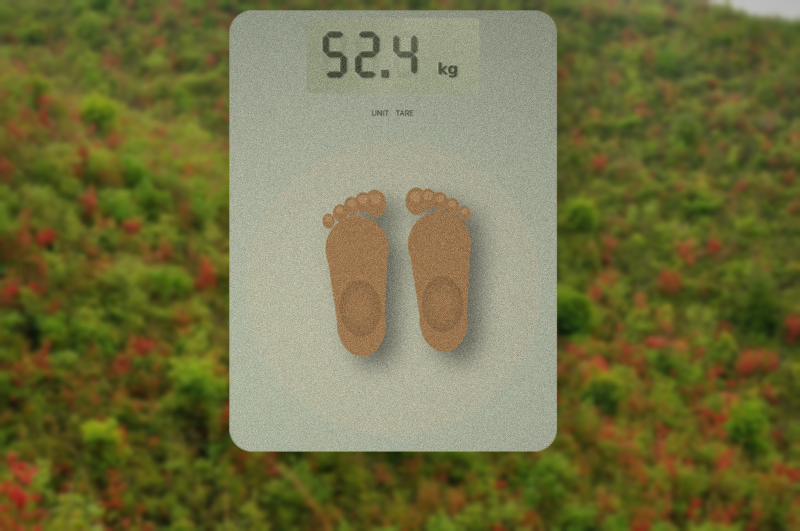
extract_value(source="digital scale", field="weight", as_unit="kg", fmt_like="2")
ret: 52.4
